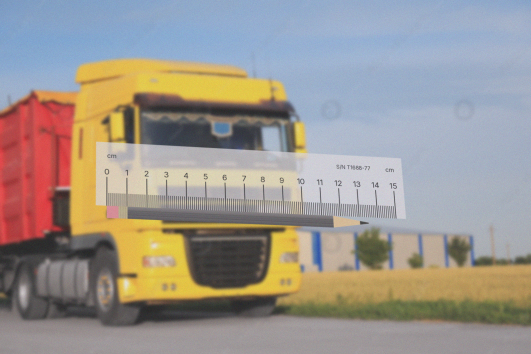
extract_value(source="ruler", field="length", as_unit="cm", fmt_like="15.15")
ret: 13.5
